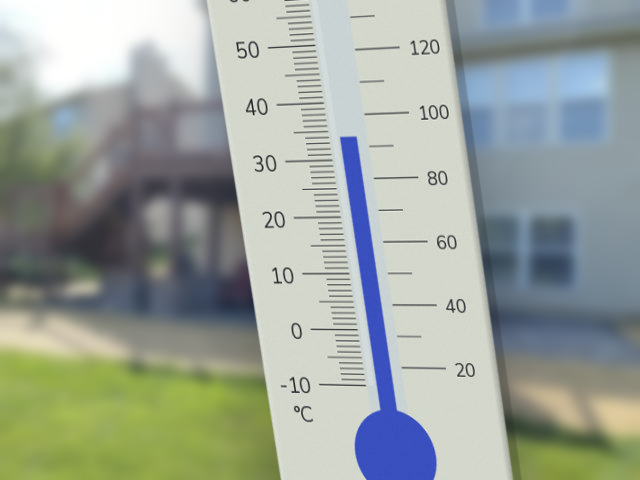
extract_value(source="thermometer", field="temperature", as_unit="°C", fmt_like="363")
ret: 34
